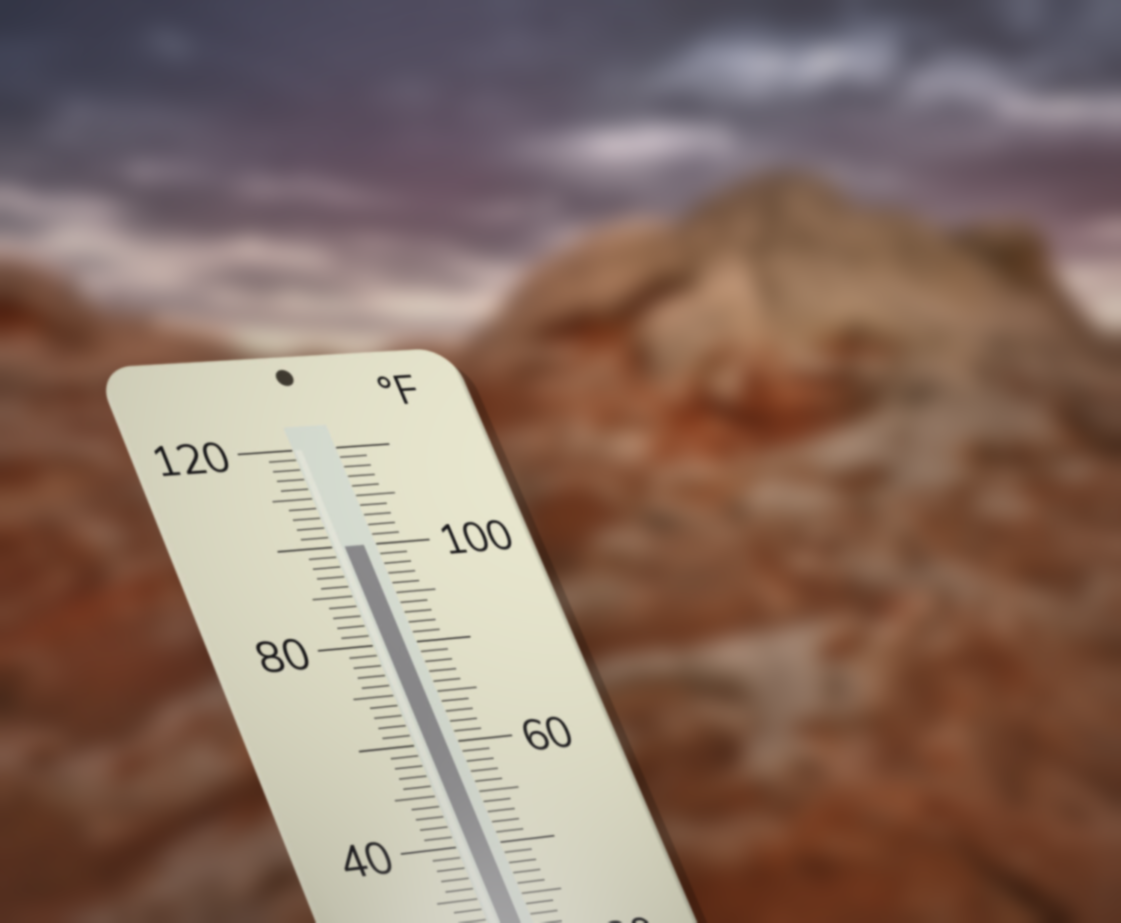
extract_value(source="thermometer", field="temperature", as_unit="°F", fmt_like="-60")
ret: 100
